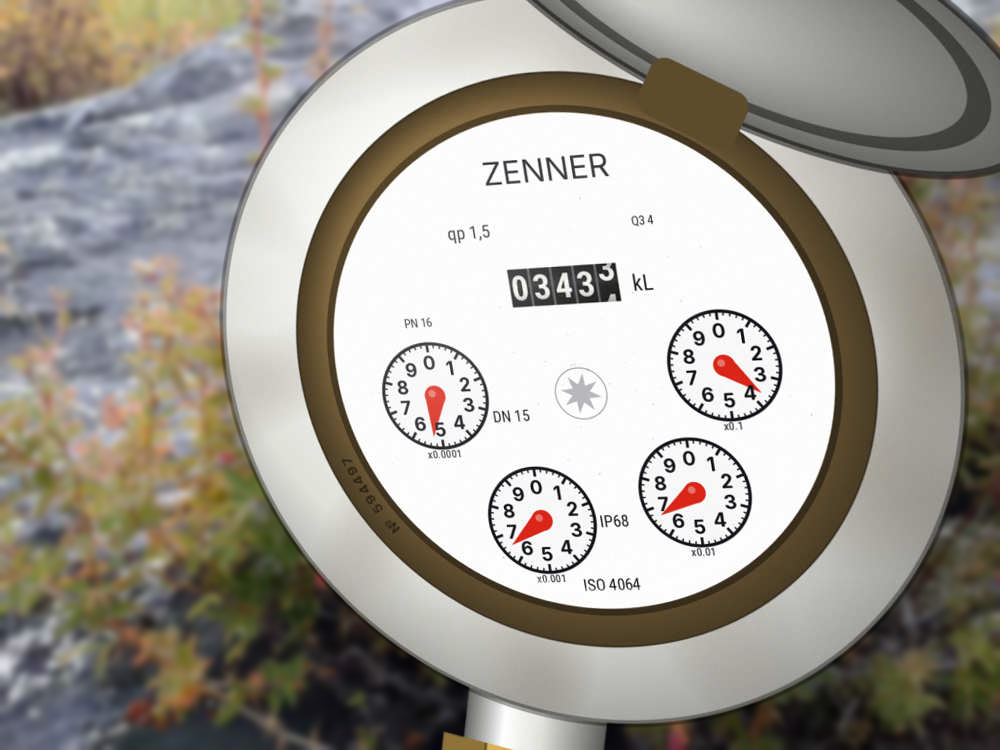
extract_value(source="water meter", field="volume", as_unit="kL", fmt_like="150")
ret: 3433.3665
